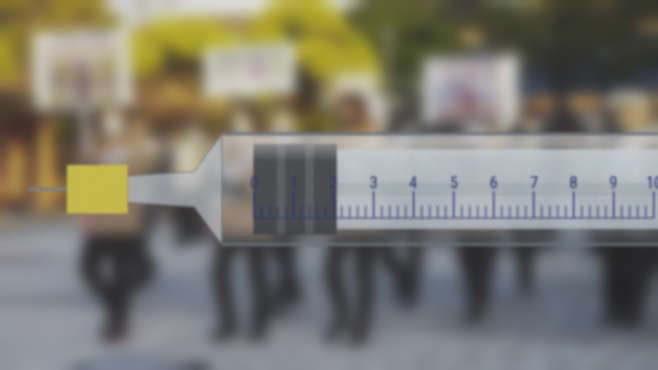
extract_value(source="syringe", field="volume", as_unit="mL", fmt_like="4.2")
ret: 0
